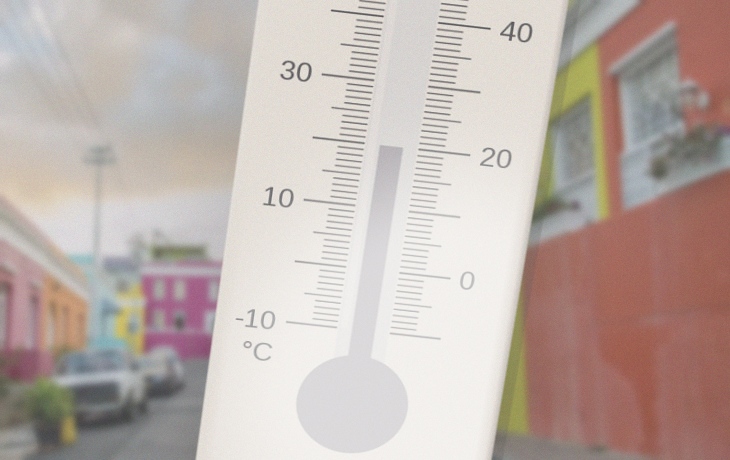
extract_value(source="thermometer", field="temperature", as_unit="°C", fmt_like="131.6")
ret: 20
